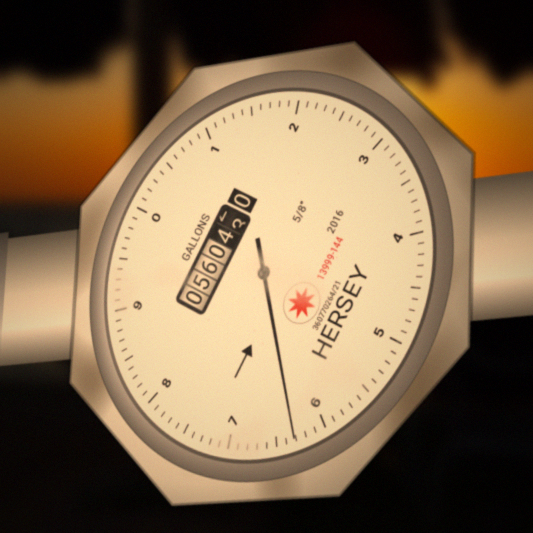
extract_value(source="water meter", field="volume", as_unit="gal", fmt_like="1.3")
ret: 560426.3
